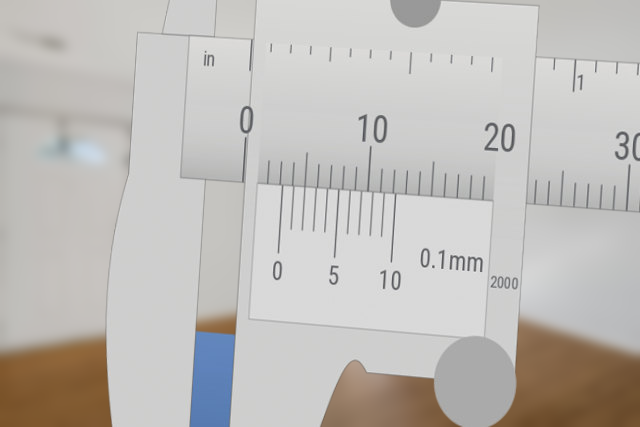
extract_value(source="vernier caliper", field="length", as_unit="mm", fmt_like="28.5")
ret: 3.2
